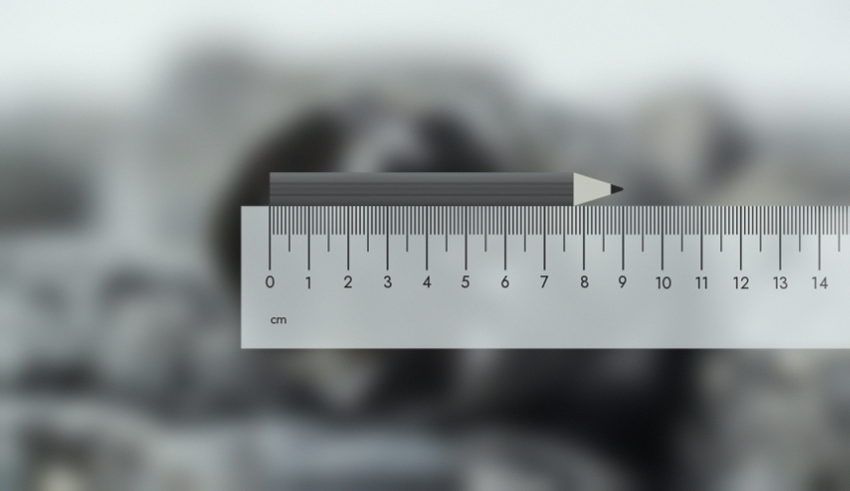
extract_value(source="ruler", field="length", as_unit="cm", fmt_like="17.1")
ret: 9
